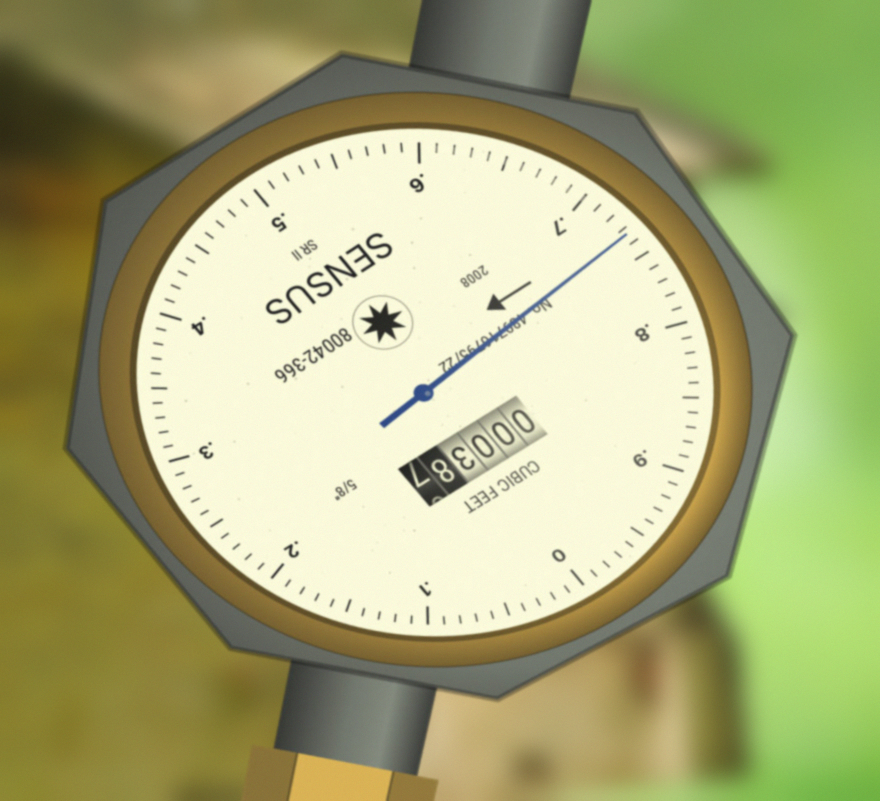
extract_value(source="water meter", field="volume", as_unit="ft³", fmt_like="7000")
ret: 386.73
